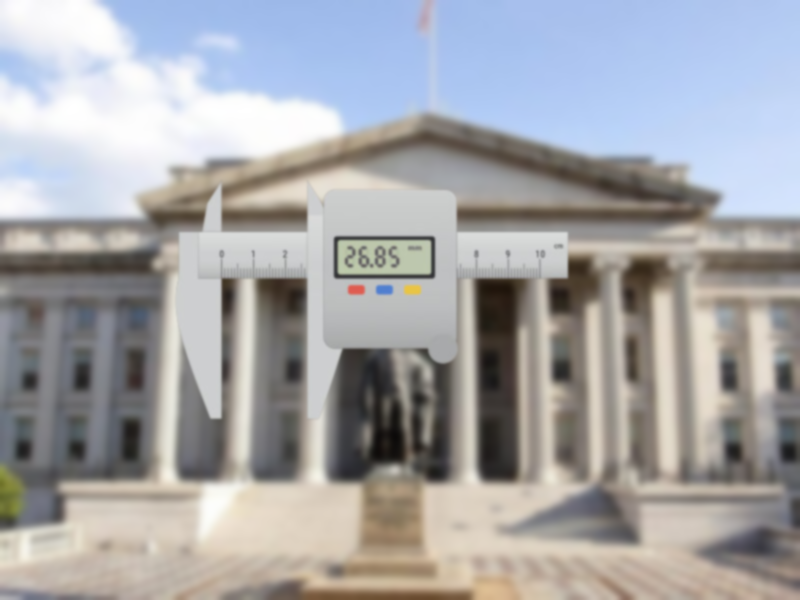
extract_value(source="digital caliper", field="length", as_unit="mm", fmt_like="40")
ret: 26.85
